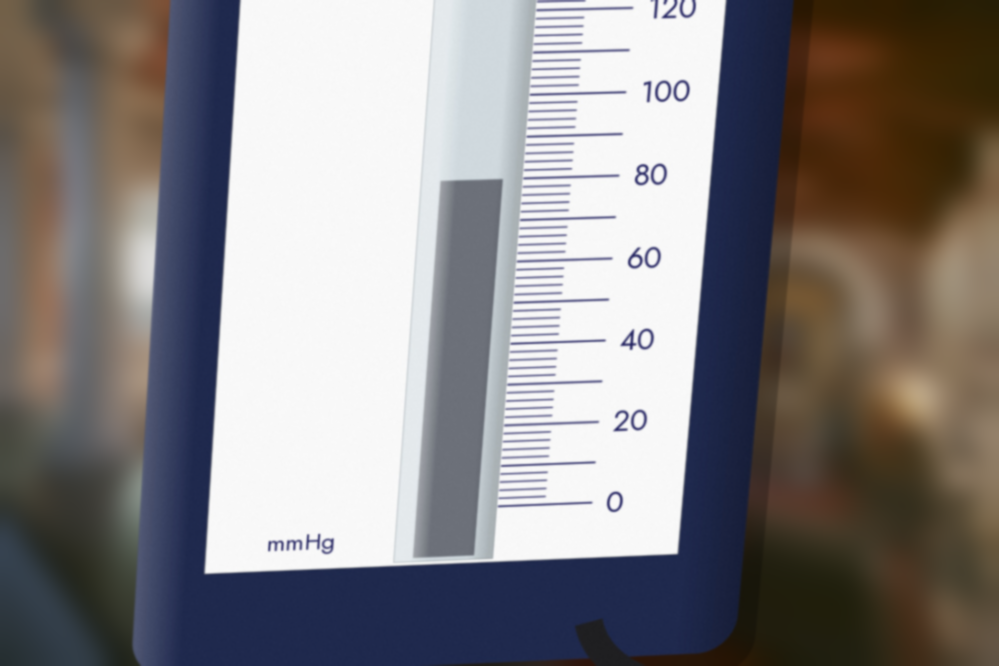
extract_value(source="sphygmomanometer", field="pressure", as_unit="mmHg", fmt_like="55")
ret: 80
